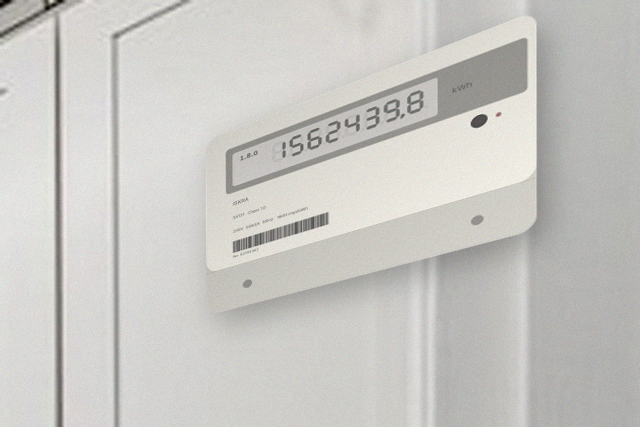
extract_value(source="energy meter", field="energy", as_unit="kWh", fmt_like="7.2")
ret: 1562439.8
